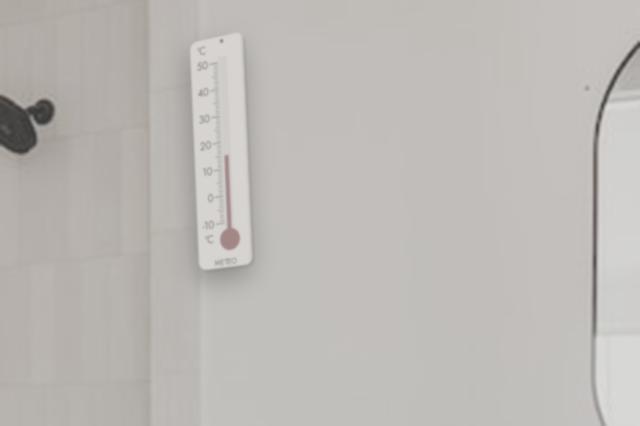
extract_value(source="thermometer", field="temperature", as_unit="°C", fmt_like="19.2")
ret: 15
